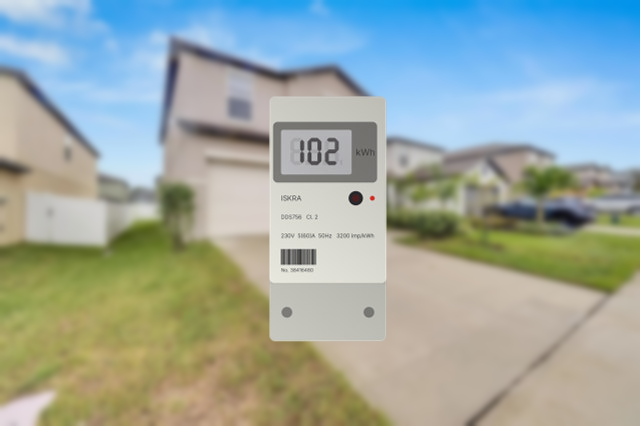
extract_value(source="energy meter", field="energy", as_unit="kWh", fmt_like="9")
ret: 102
